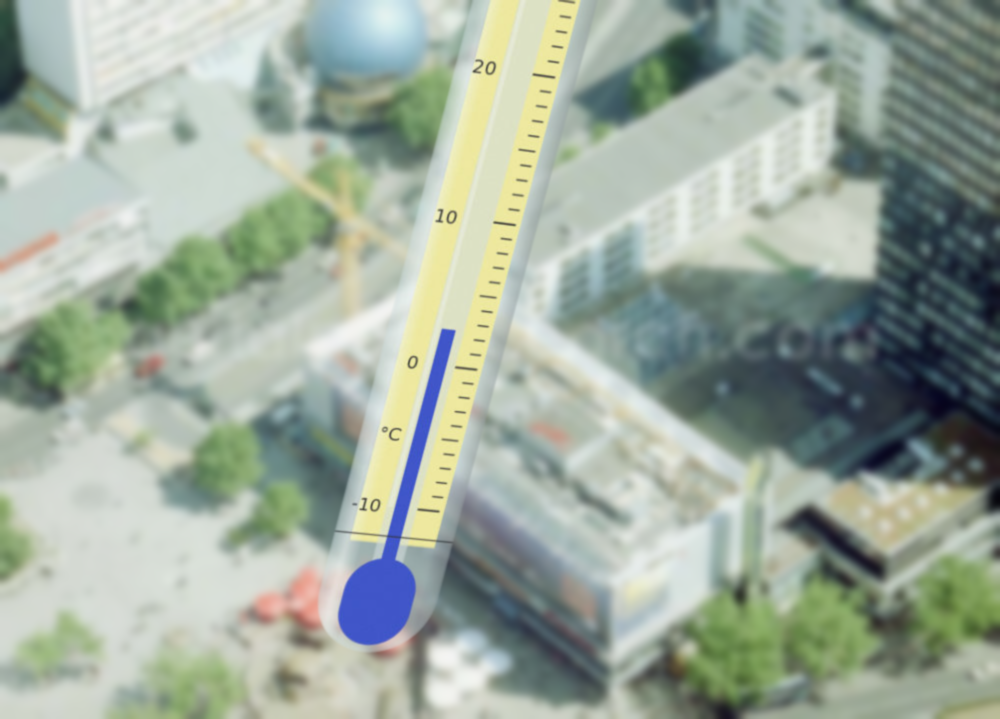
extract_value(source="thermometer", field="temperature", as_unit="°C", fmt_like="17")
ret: 2.5
